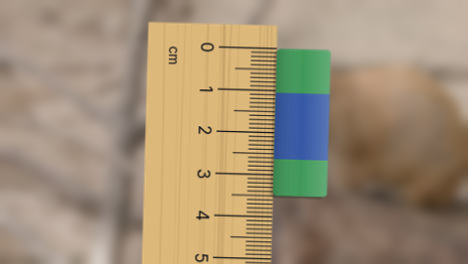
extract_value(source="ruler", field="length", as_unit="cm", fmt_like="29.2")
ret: 3.5
